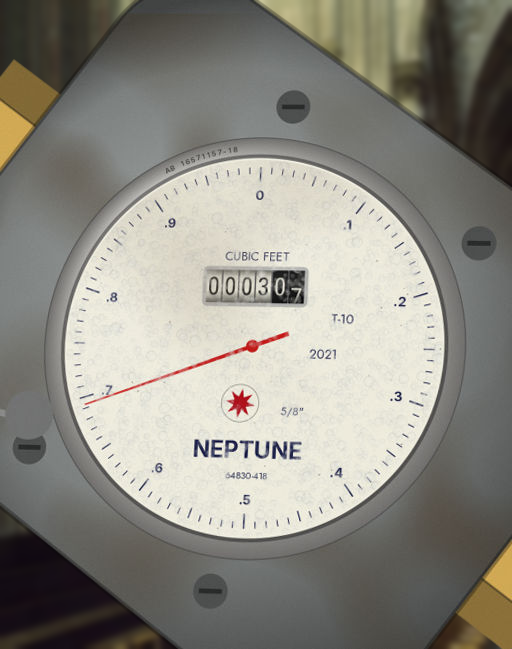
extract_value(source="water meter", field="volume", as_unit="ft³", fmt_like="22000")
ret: 306.69
